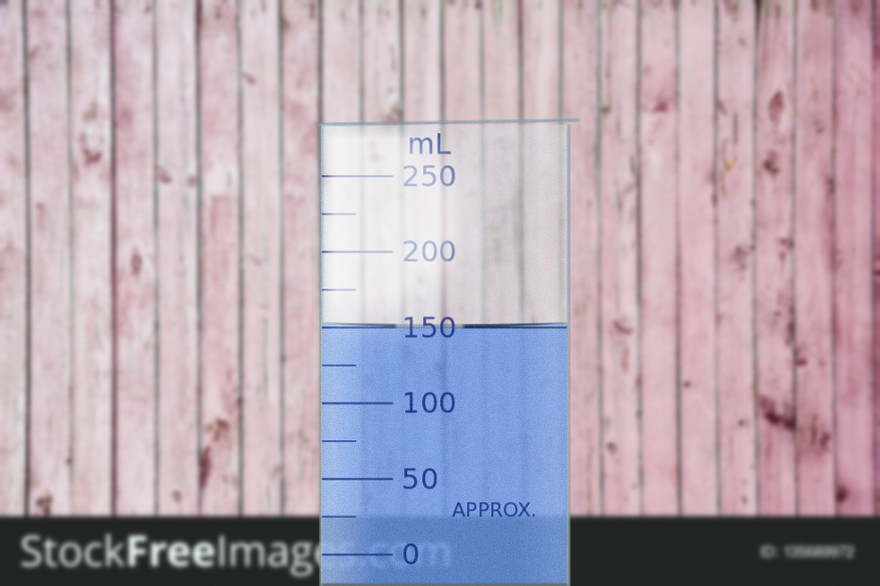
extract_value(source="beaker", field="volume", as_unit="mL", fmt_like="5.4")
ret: 150
